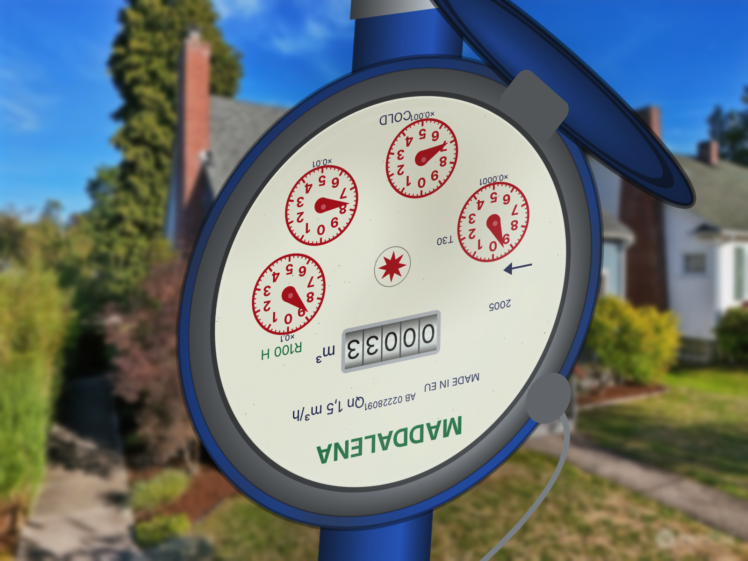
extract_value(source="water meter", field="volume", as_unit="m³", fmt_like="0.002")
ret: 33.8769
